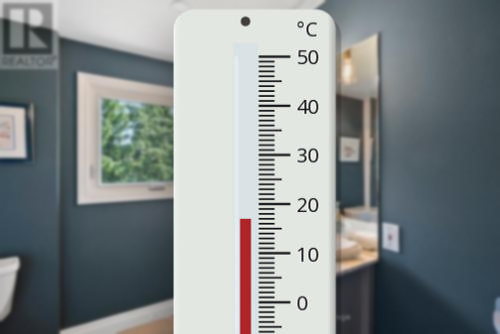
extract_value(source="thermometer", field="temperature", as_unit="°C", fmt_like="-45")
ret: 17
